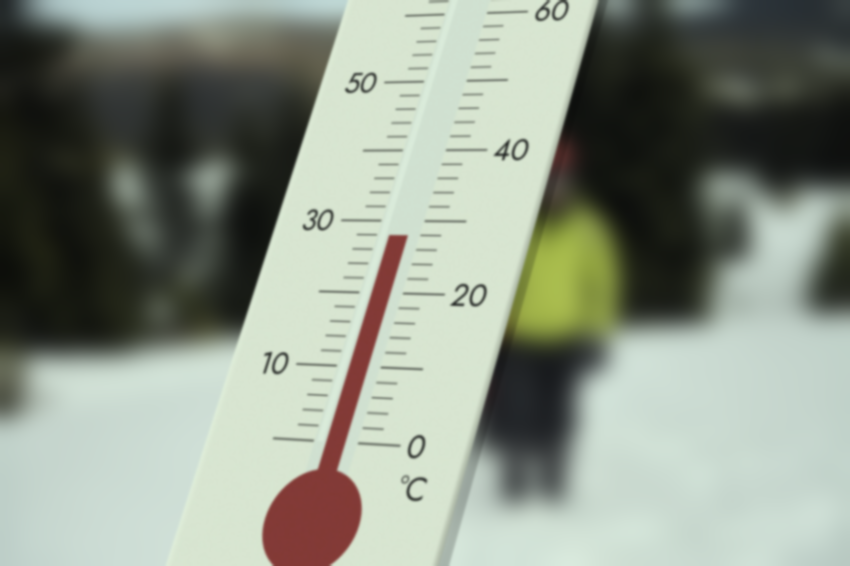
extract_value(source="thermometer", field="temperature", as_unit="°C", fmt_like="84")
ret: 28
